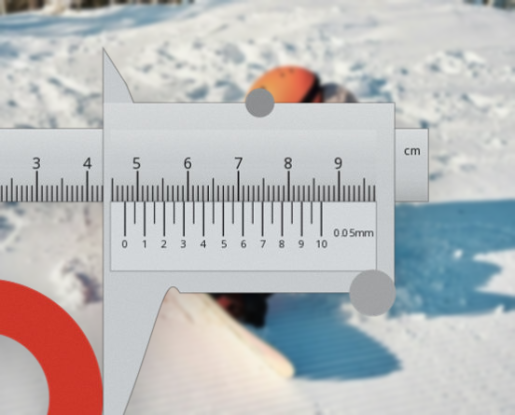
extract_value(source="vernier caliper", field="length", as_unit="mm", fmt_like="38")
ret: 47.5
